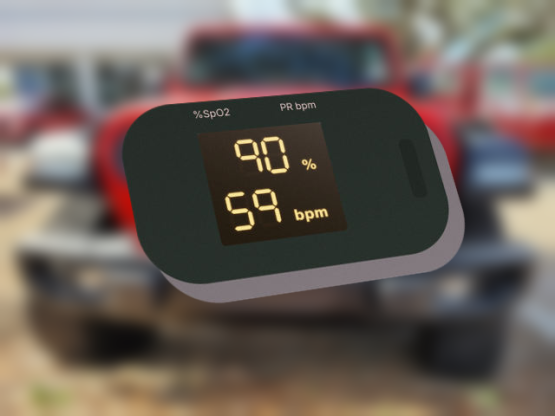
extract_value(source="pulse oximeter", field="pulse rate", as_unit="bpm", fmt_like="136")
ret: 59
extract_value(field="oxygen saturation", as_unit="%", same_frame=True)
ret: 90
